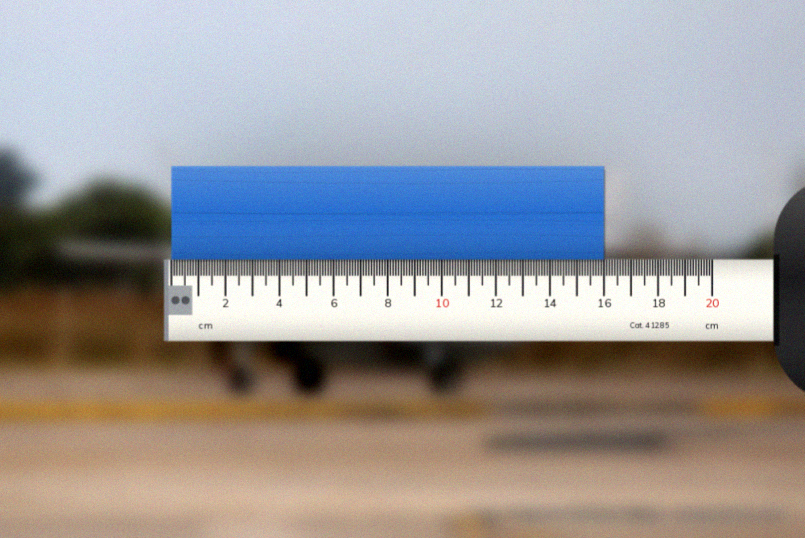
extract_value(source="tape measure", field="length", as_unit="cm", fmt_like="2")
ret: 16
